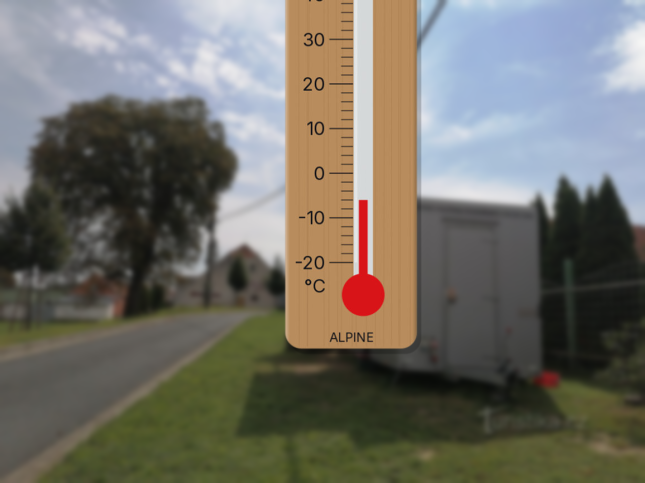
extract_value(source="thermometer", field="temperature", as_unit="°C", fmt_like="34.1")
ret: -6
